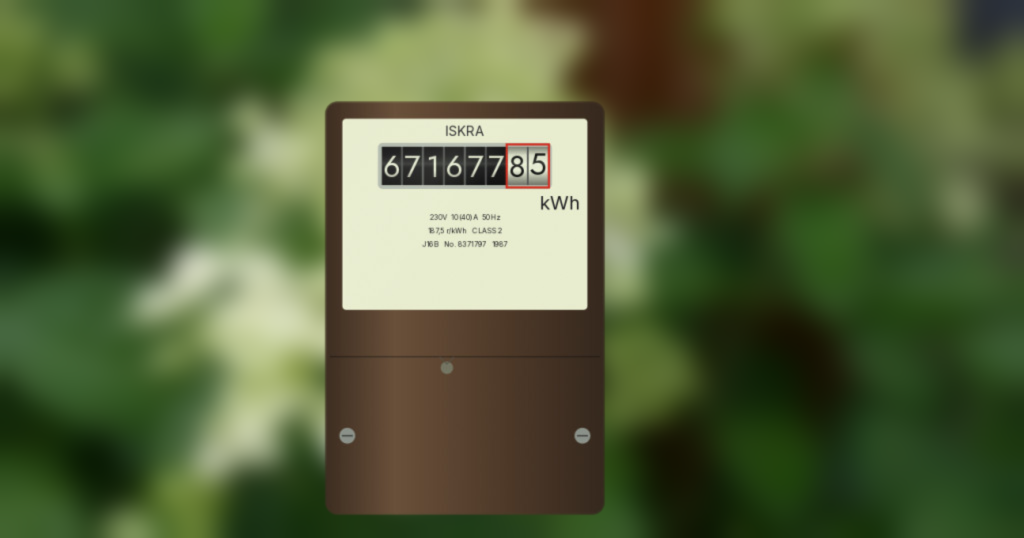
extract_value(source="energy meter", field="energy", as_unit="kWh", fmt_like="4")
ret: 671677.85
